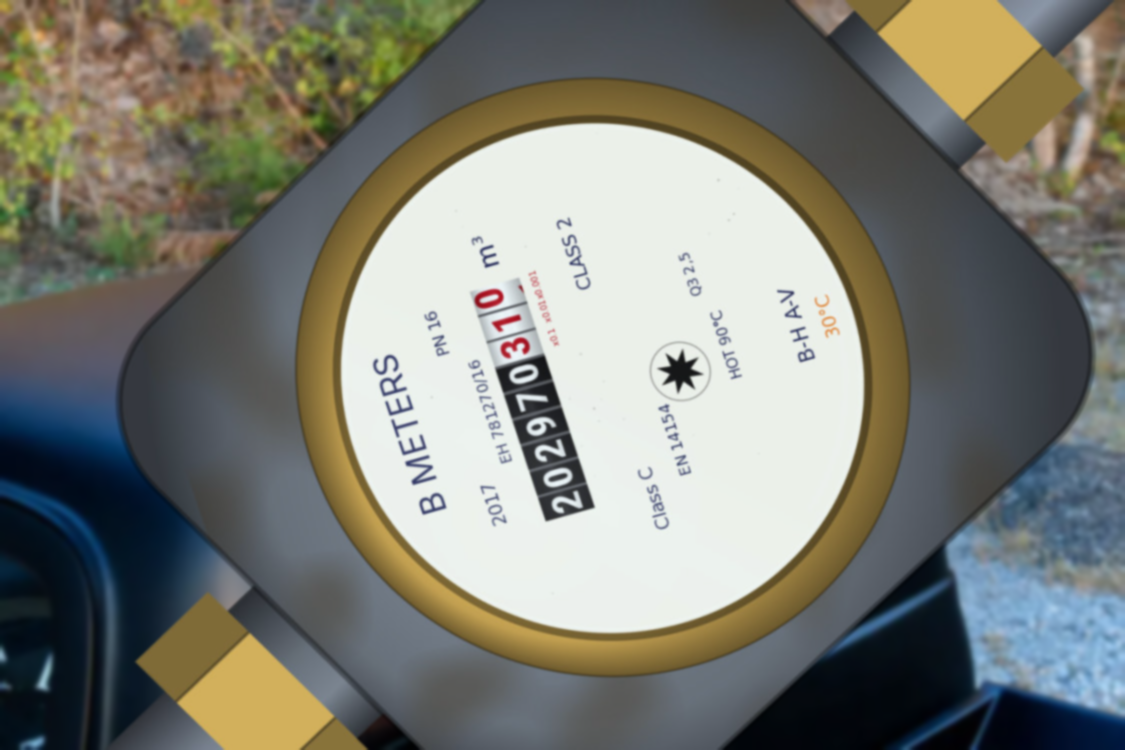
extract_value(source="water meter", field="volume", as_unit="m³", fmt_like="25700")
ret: 202970.310
